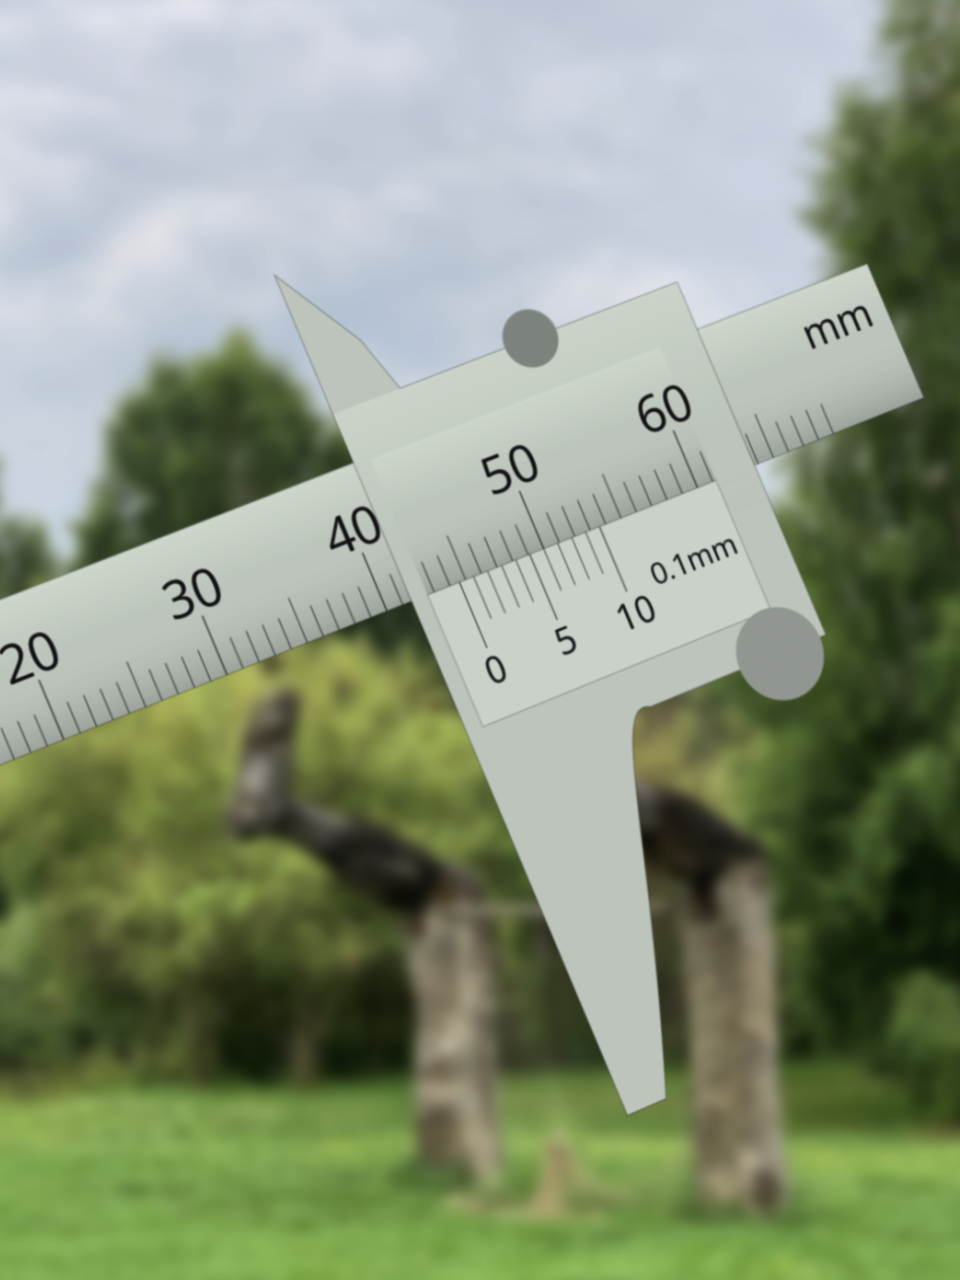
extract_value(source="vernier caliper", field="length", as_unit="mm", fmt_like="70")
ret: 44.6
